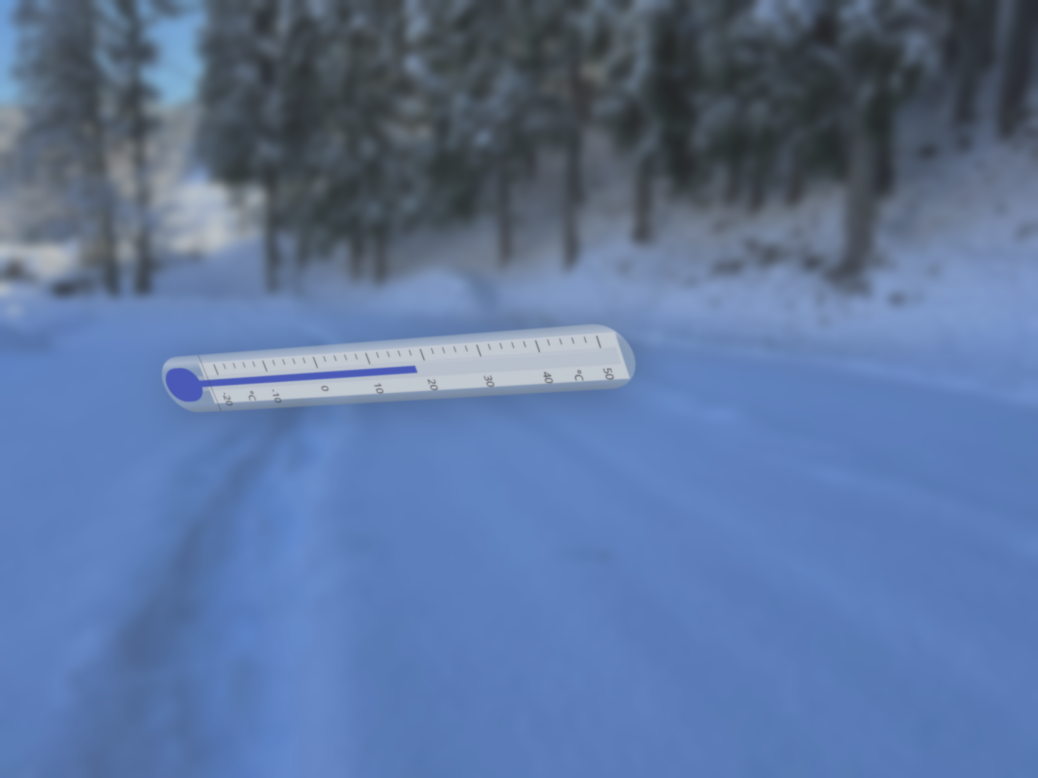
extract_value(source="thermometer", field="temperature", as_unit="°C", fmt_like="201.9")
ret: 18
